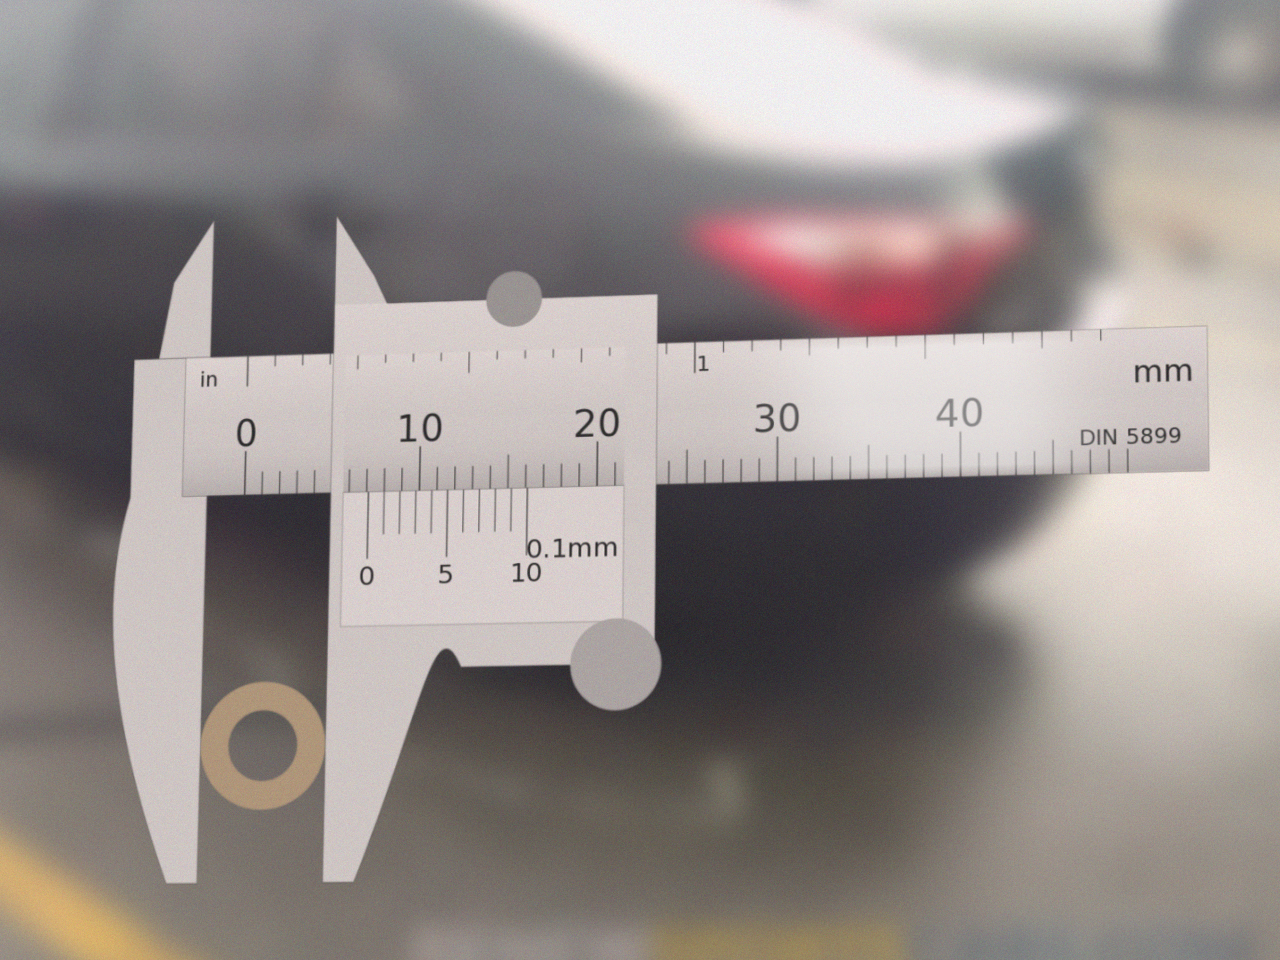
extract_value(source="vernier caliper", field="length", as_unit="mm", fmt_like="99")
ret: 7.1
